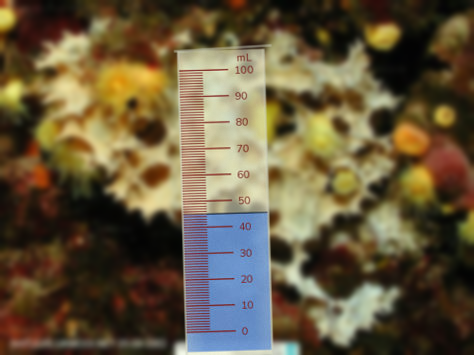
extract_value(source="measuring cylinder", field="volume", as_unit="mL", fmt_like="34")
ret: 45
